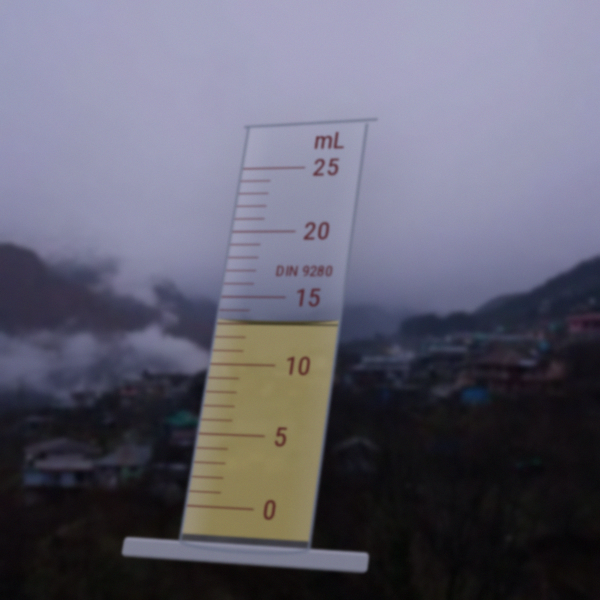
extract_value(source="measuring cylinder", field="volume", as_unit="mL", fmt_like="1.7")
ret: 13
